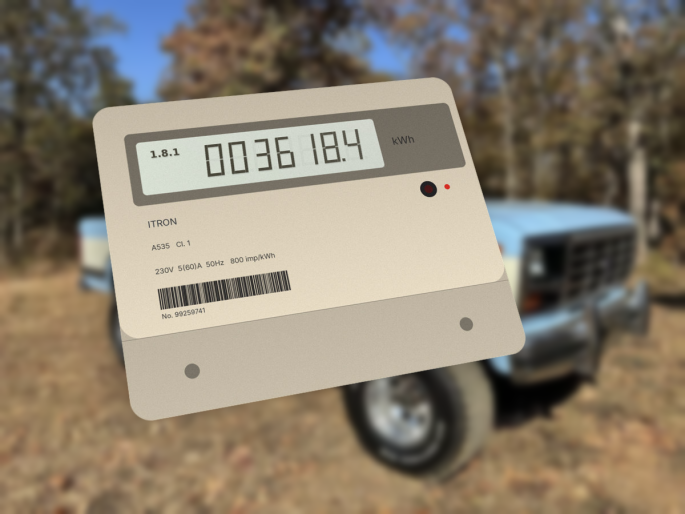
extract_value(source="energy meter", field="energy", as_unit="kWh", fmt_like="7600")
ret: 3618.4
